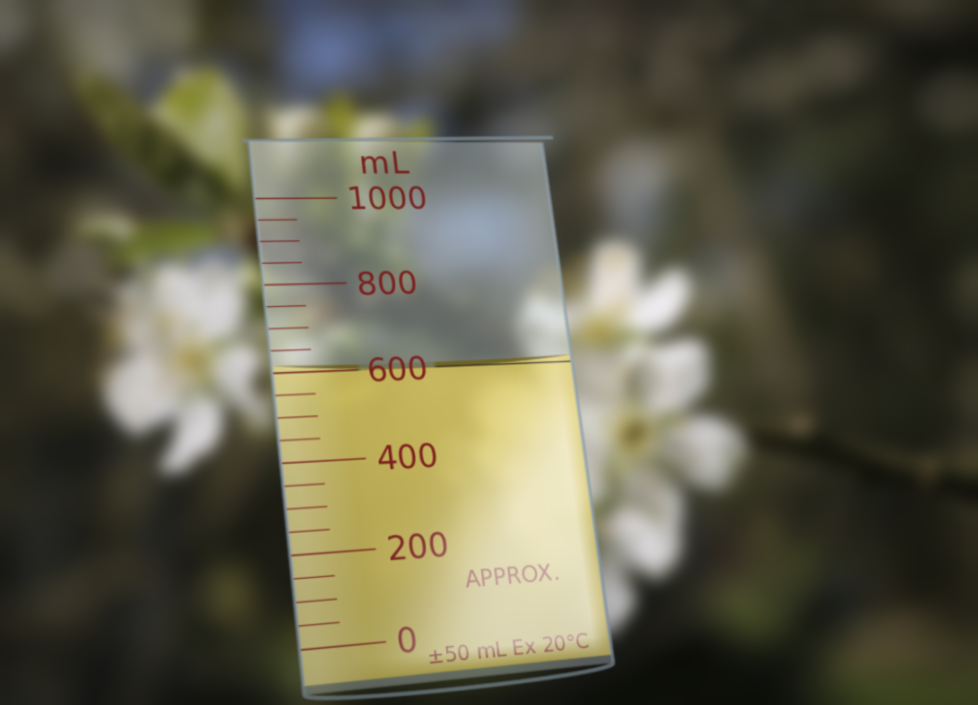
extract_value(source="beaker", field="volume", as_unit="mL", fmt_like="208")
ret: 600
